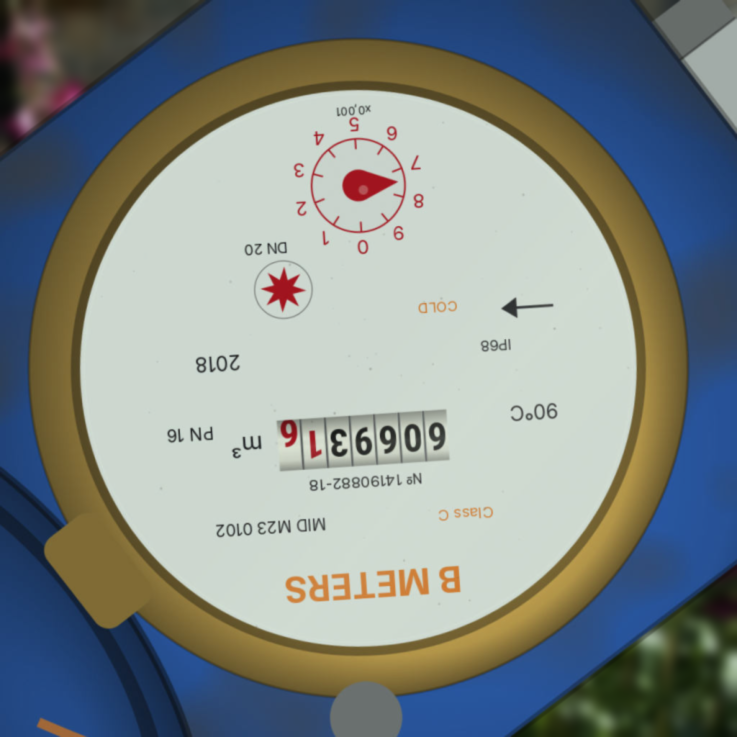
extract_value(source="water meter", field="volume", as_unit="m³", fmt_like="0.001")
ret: 60693.157
